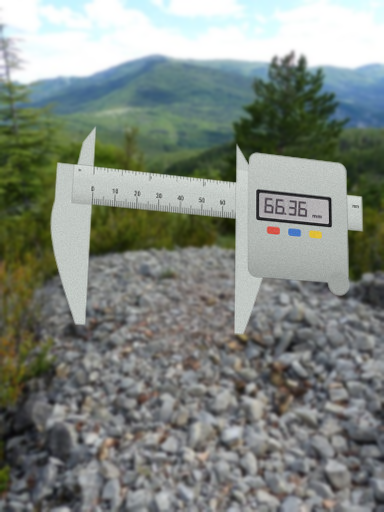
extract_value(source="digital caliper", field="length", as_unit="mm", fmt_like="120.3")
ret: 66.36
